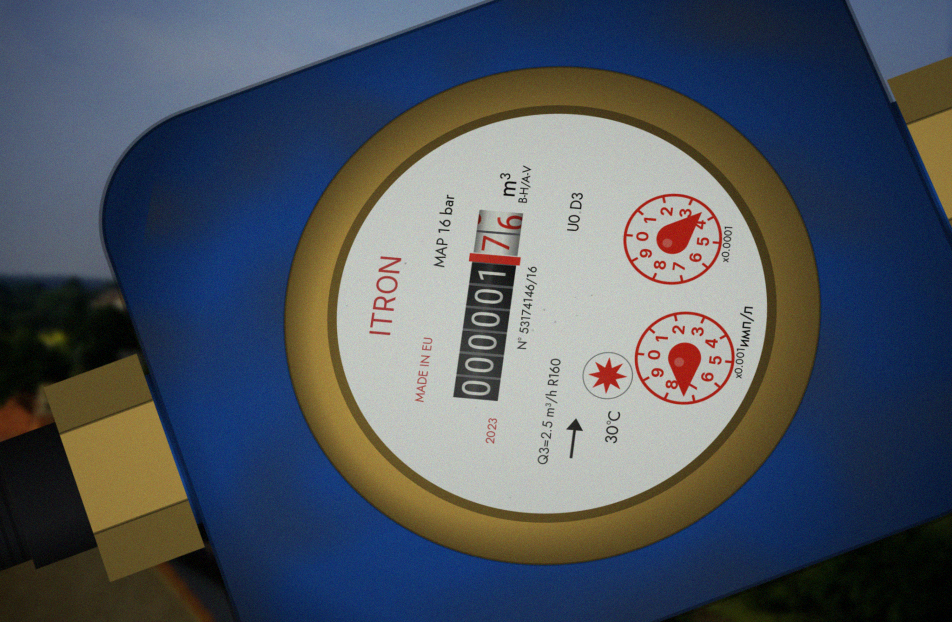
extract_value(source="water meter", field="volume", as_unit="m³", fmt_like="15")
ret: 1.7573
